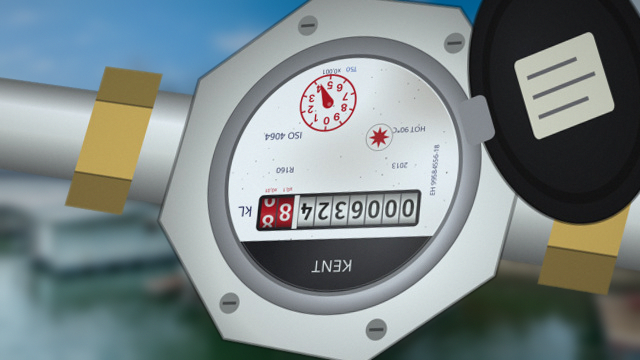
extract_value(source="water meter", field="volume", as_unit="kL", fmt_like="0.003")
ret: 6324.884
